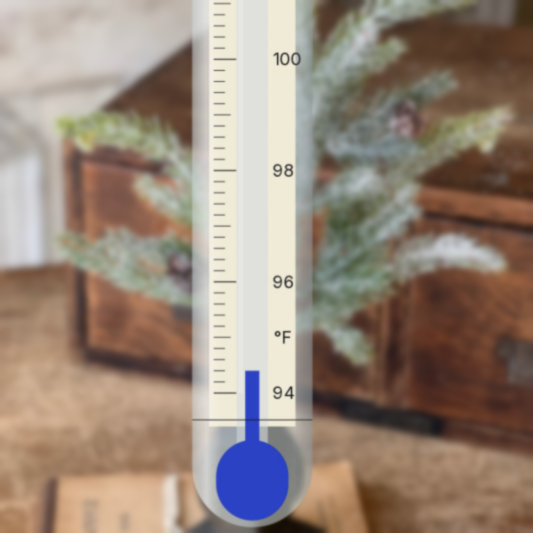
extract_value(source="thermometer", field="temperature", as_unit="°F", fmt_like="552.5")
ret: 94.4
